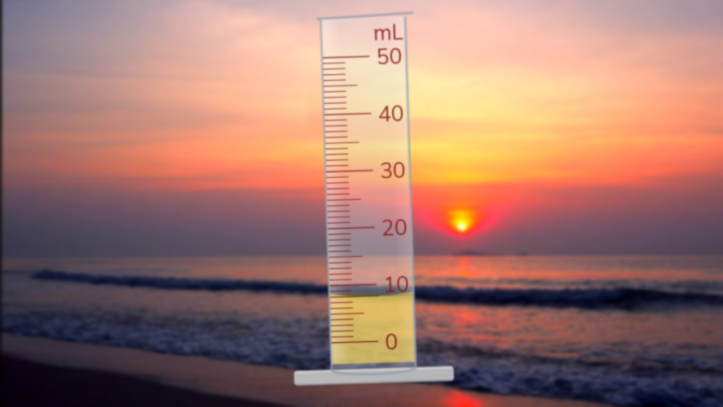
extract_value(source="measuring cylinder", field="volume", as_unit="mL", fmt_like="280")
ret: 8
